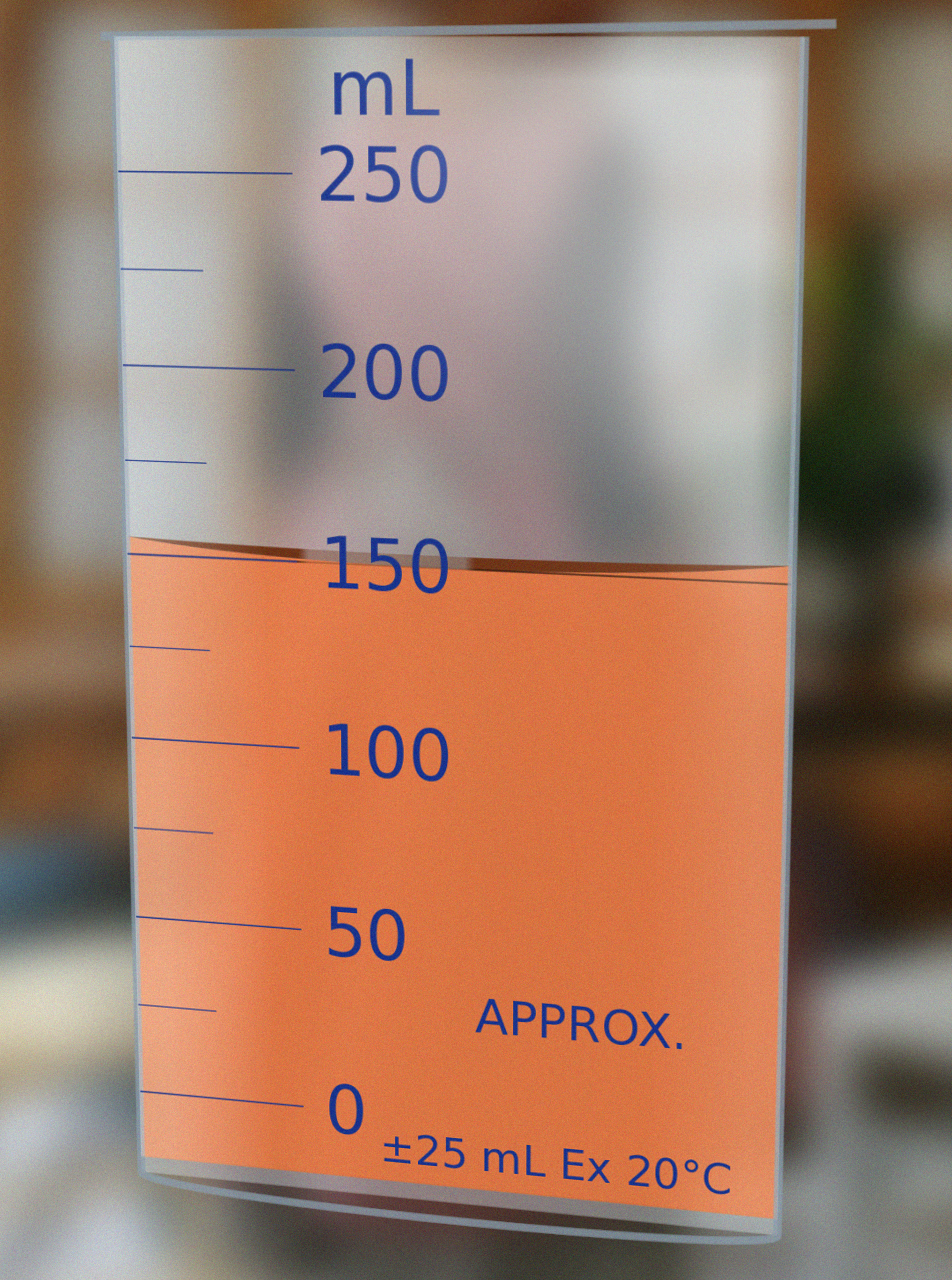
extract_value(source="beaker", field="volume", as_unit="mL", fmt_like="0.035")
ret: 150
